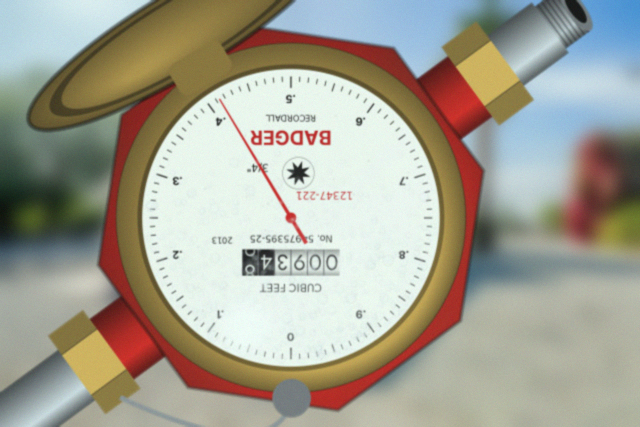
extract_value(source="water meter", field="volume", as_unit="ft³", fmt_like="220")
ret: 9348.41
